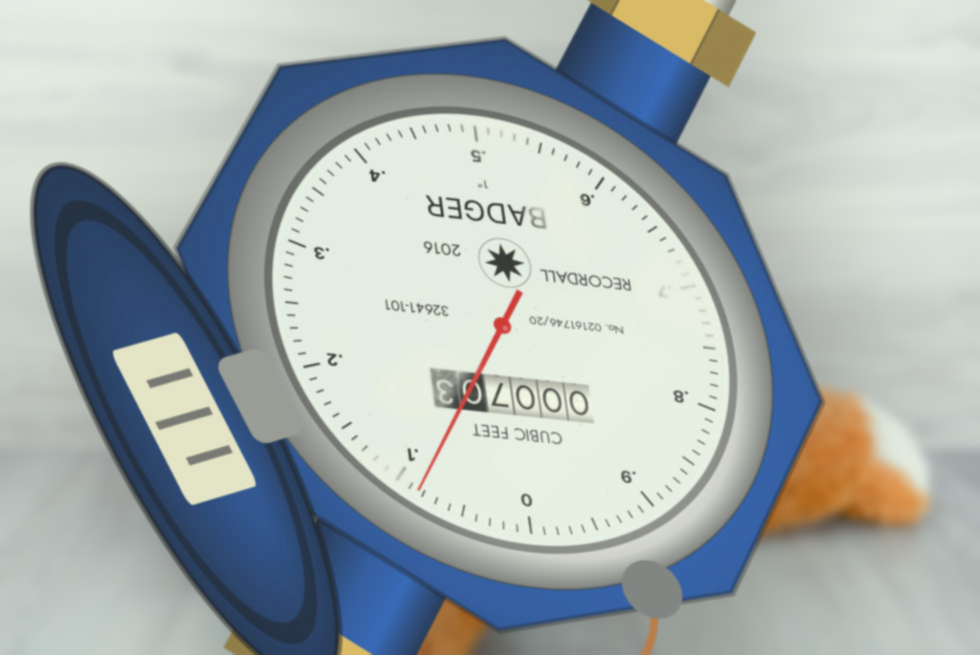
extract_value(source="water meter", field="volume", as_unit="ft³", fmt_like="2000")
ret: 703.08
